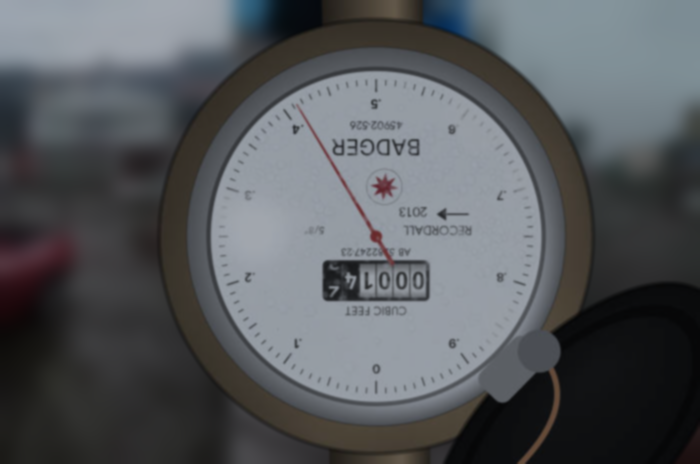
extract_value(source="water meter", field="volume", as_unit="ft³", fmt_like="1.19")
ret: 142.41
